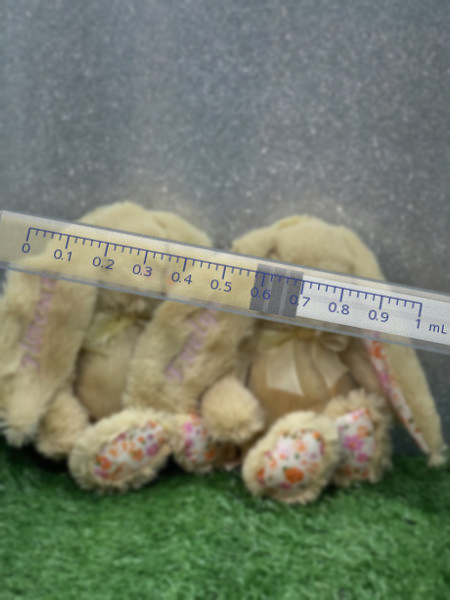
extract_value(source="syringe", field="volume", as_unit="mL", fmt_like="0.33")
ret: 0.58
